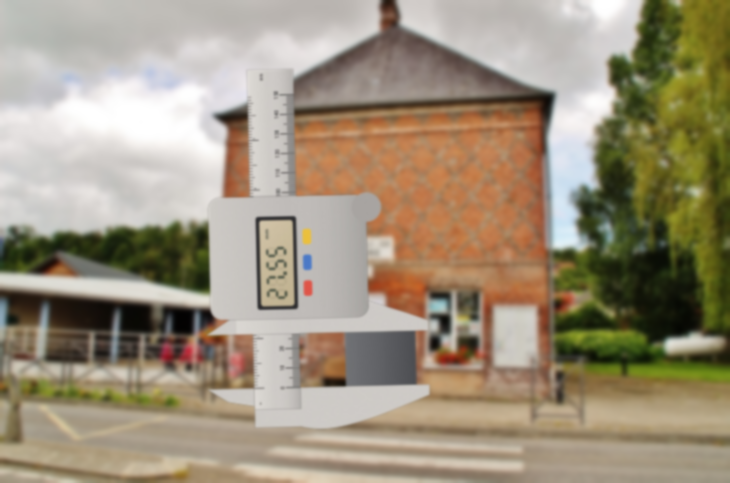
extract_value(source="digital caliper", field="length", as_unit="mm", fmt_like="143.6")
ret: 27.55
